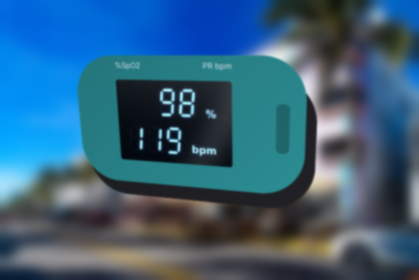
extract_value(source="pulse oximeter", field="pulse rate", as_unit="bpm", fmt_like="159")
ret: 119
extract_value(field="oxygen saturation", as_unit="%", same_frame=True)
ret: 98
